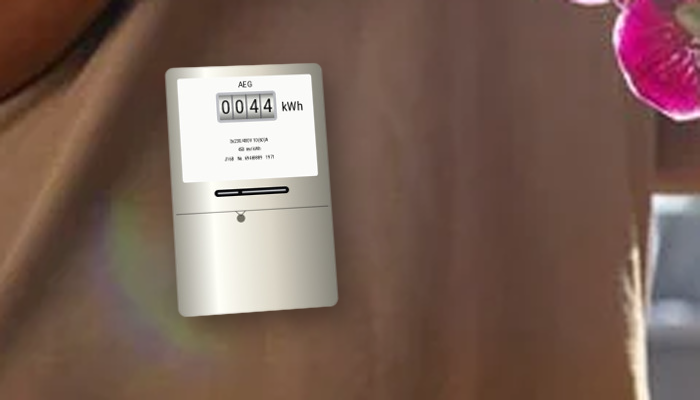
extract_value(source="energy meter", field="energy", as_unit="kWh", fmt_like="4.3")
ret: 44
